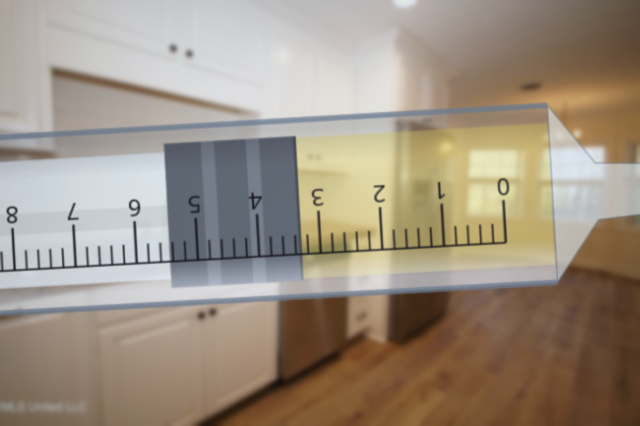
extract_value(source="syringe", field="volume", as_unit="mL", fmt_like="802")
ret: 3.3
